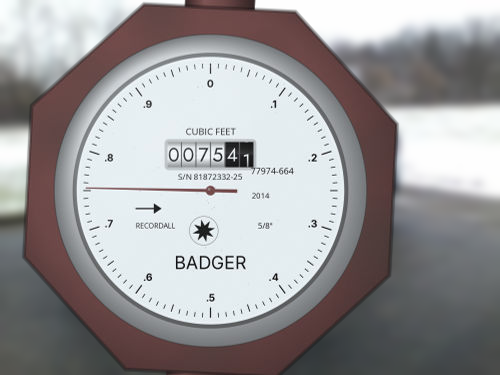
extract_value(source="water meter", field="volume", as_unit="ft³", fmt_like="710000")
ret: 7540.75
